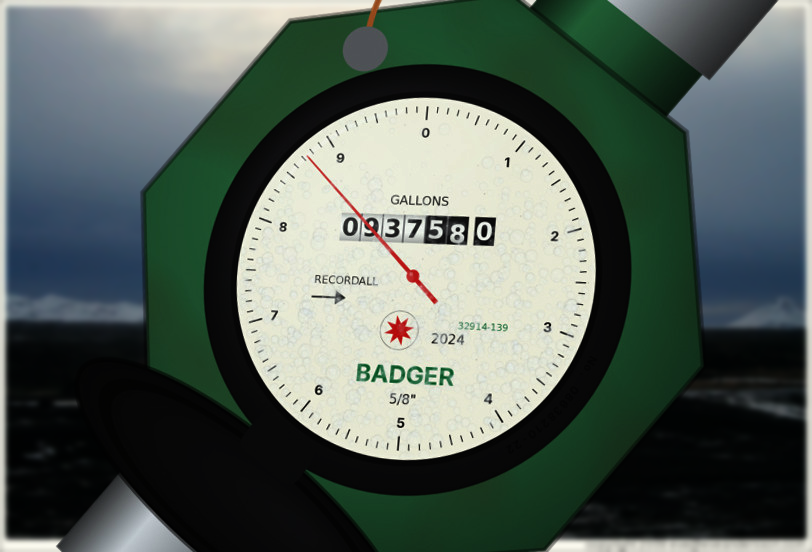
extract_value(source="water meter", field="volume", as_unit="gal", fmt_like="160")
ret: 937578.7
